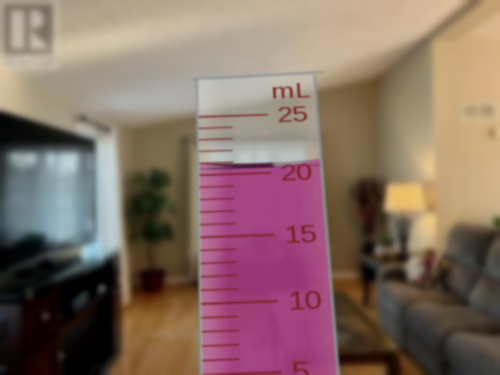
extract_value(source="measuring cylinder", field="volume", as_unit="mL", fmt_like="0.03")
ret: 20.5
